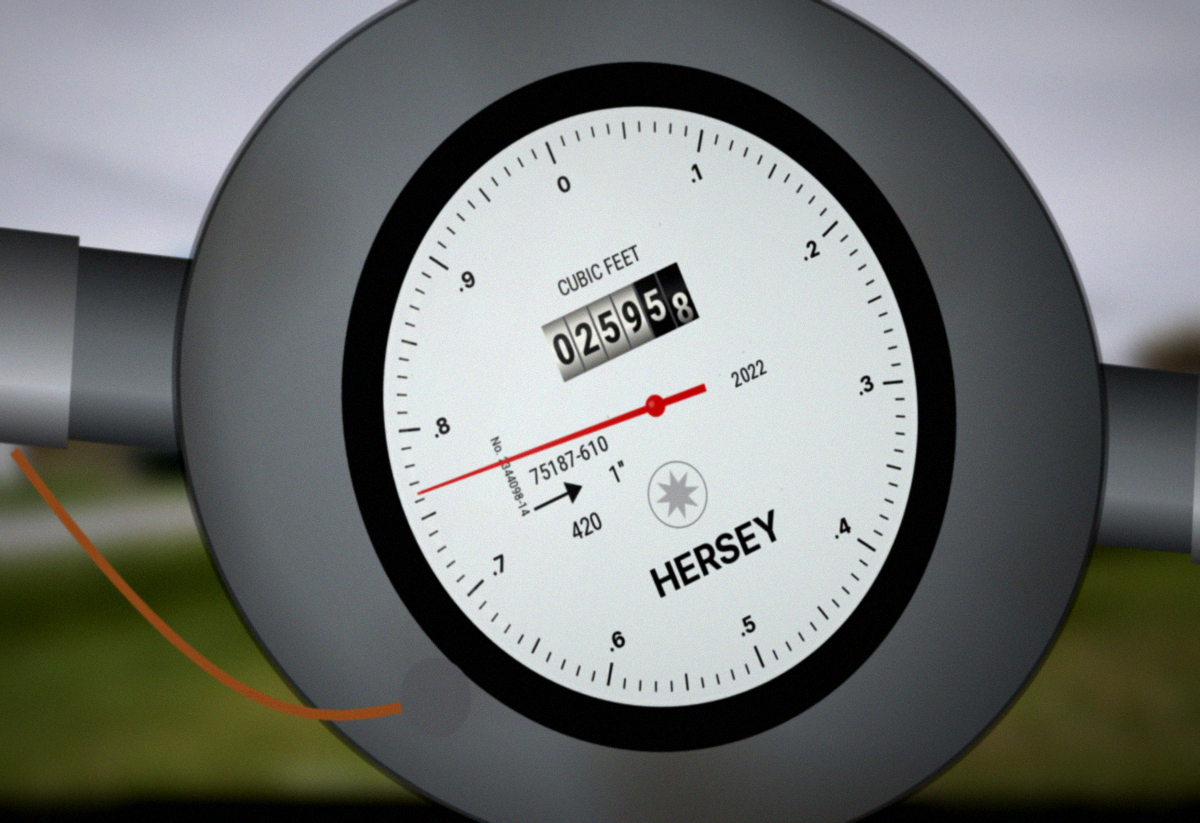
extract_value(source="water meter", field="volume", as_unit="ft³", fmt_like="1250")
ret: 25957.76
